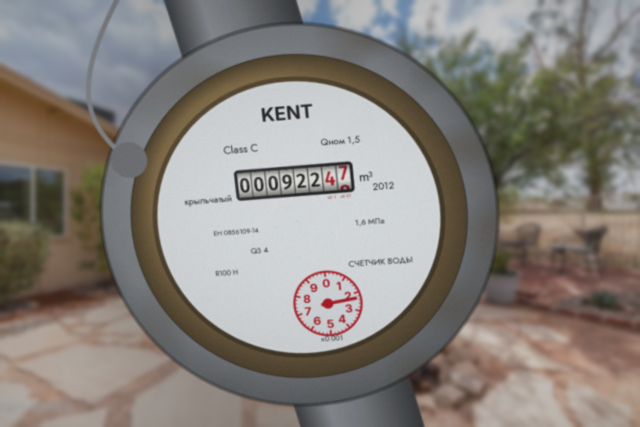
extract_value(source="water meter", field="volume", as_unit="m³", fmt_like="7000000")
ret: 922.472
